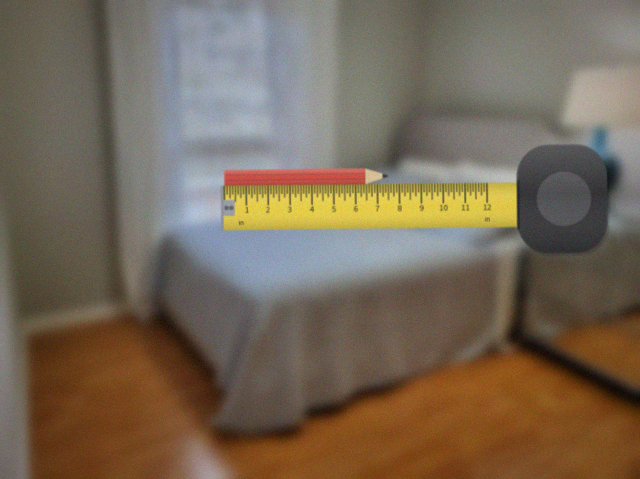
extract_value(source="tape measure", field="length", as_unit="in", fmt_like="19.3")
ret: 7.5
